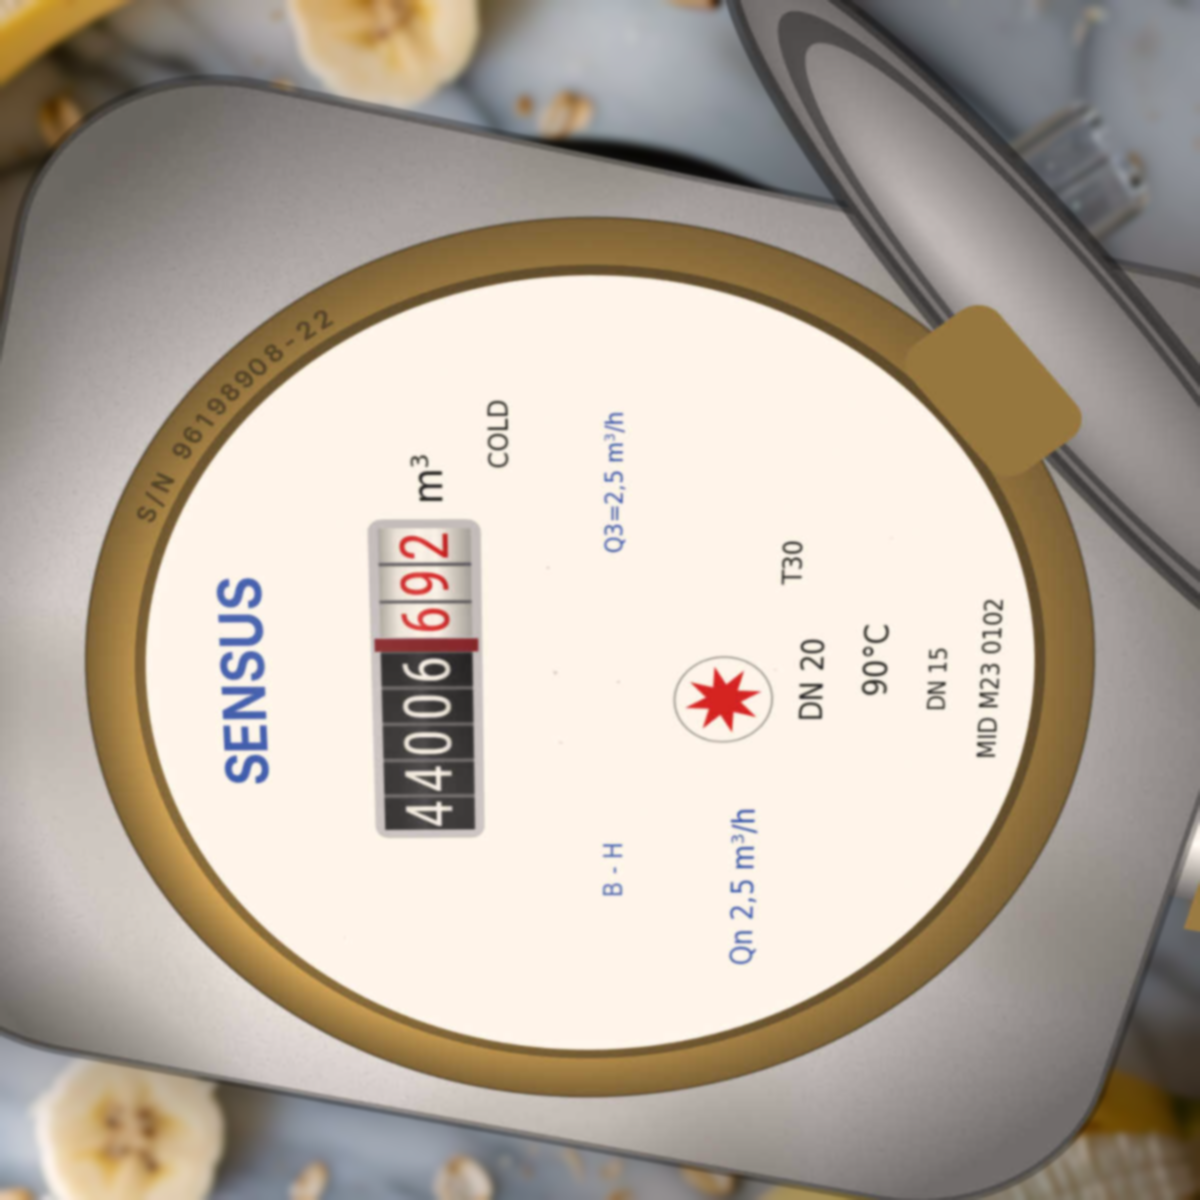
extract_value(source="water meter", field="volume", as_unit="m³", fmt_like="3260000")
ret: 44006.692
